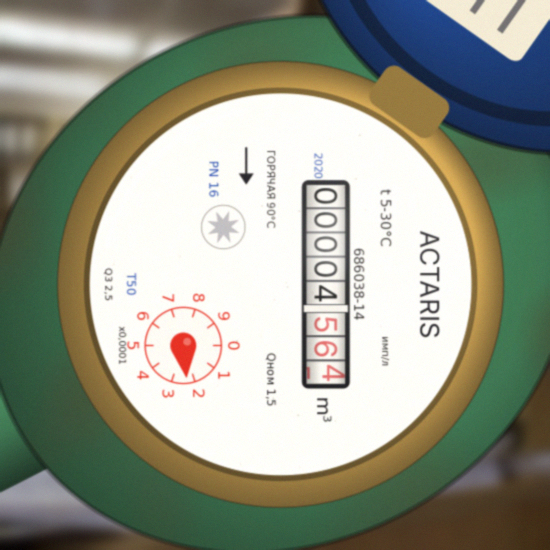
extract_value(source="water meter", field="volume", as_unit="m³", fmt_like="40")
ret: 4.5642
